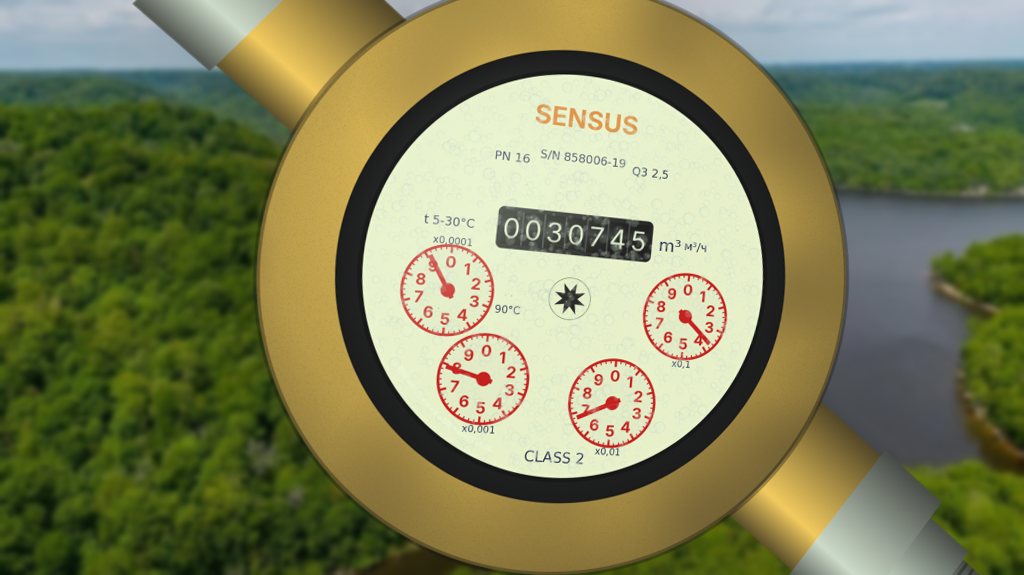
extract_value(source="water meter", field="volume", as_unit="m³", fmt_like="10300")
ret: 30745.3679
